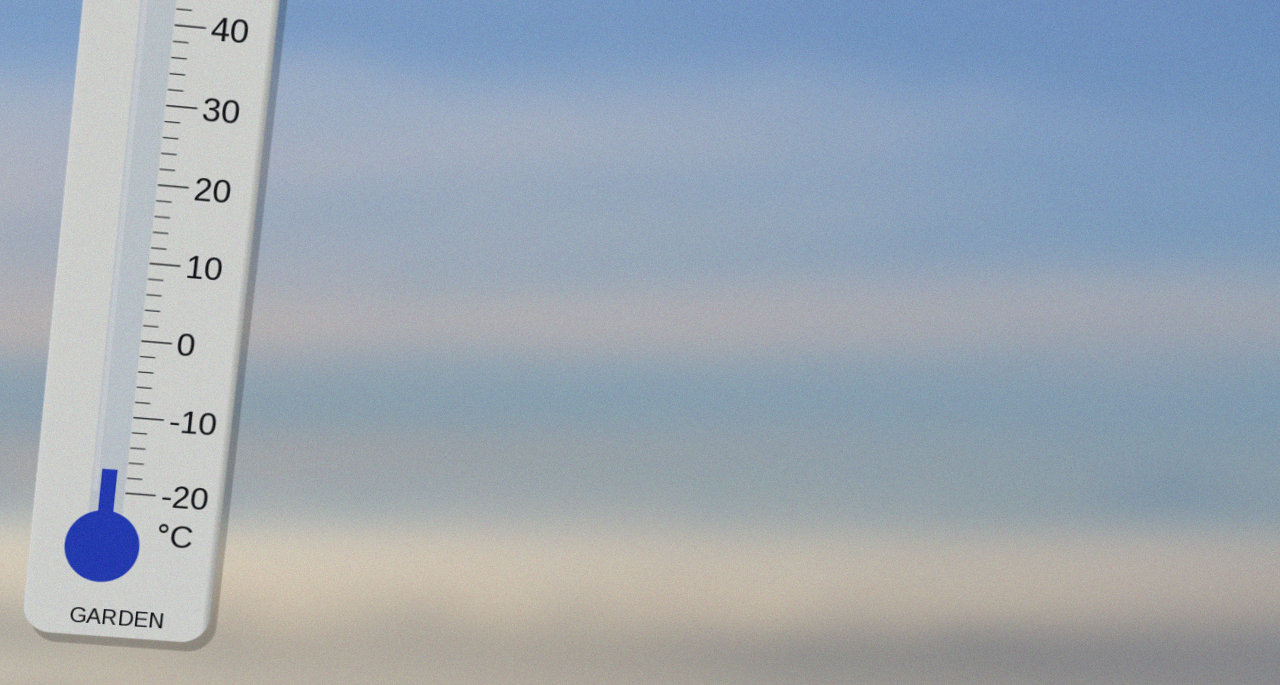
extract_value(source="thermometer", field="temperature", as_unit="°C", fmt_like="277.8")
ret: -17
